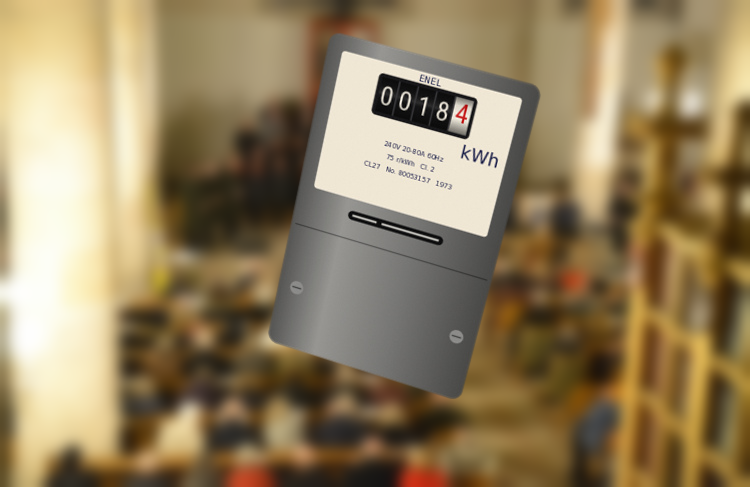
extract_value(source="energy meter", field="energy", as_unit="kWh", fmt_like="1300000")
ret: 18.4
